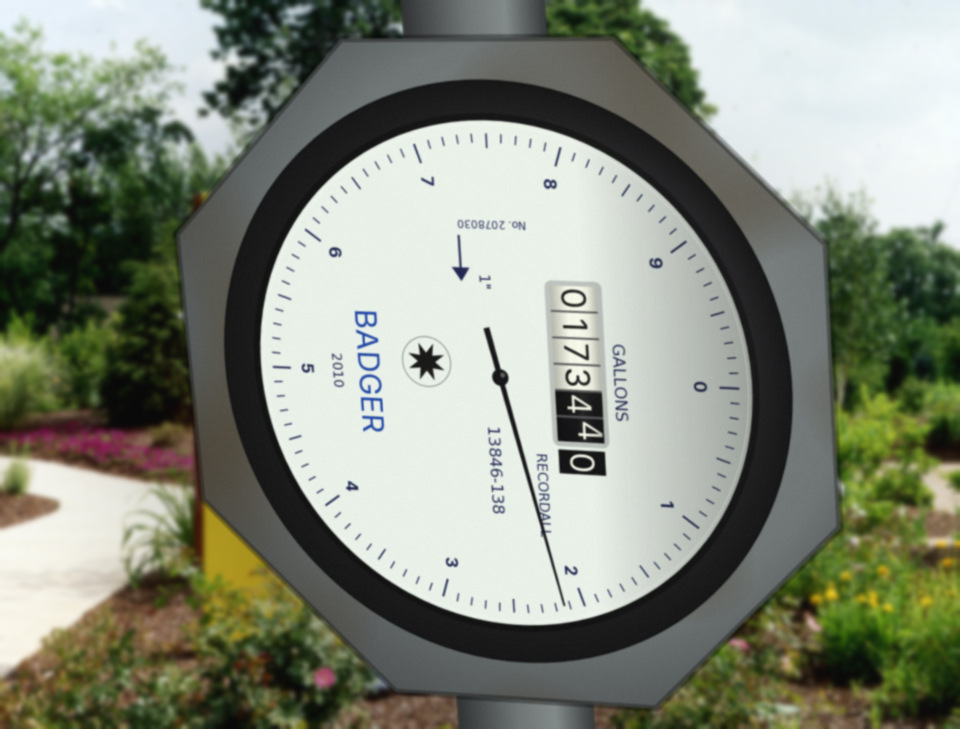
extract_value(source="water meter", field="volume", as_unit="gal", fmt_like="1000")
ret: 173442.1
